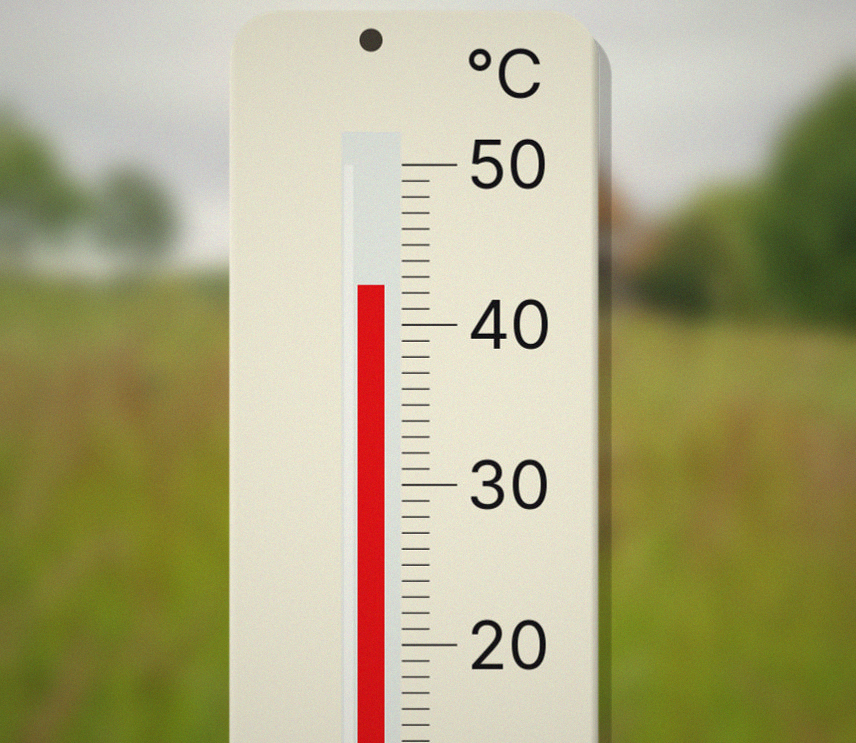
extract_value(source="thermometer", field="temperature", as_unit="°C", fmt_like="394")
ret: 42.5
